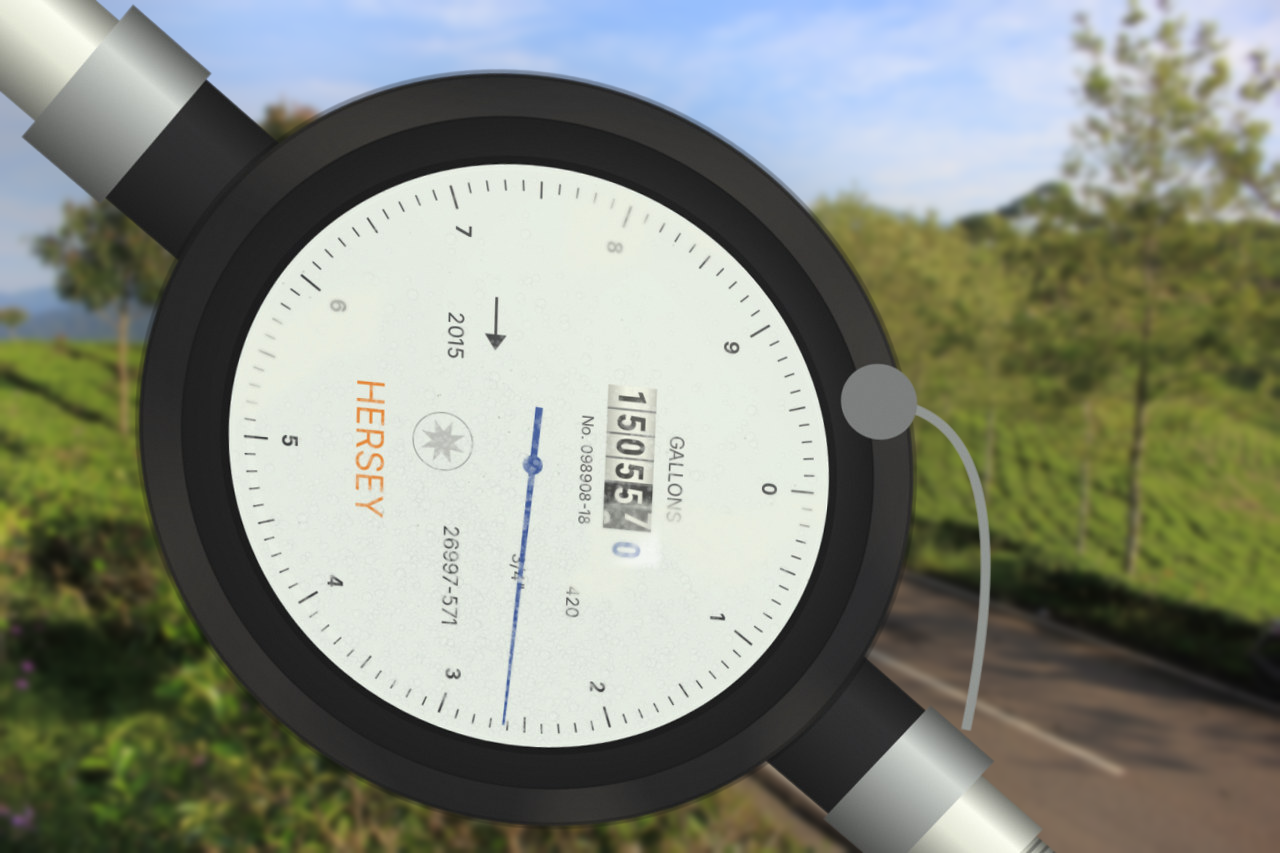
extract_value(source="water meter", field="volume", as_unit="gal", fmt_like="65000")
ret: 1505572.6
